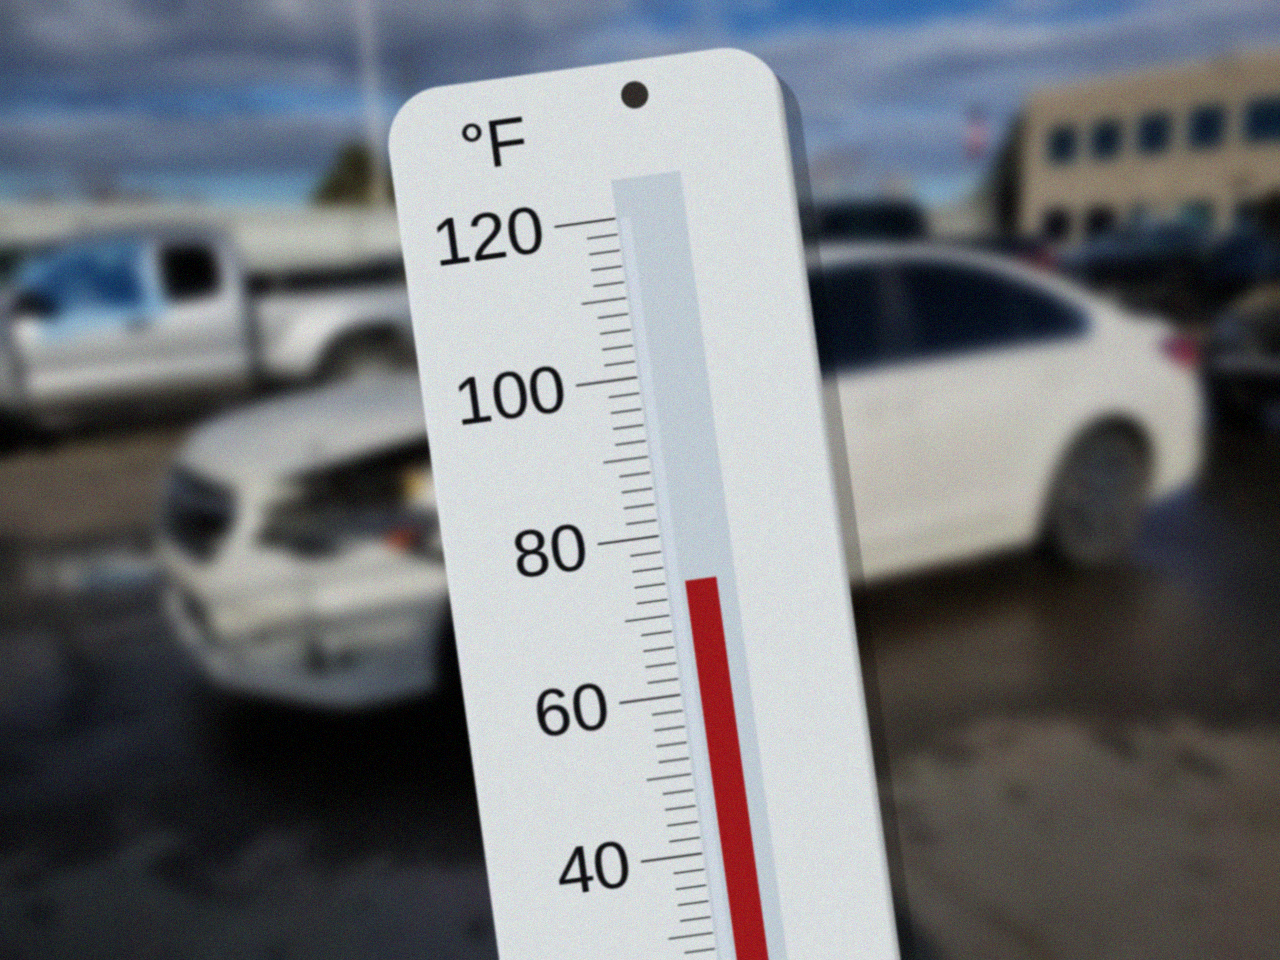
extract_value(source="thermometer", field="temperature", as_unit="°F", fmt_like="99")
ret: 74
